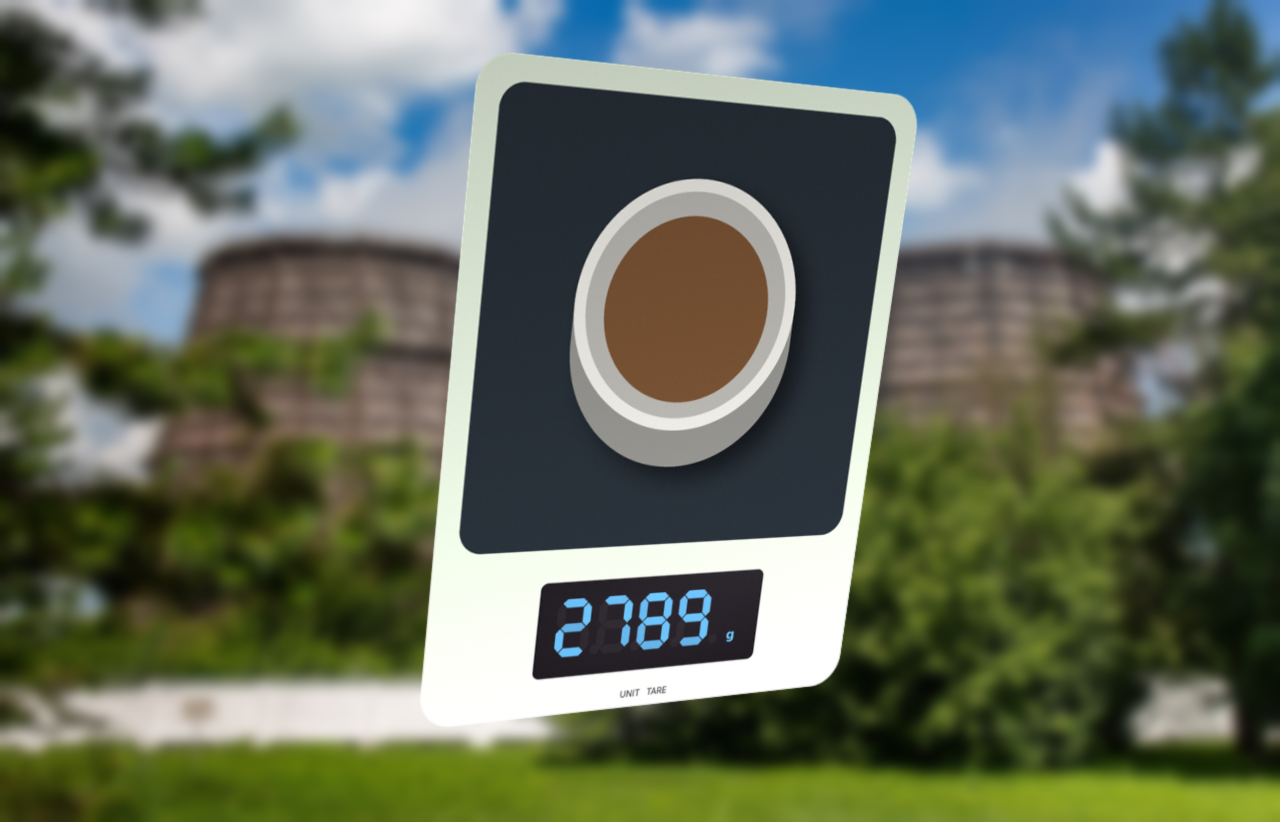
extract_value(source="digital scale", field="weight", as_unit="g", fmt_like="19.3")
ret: 2789
